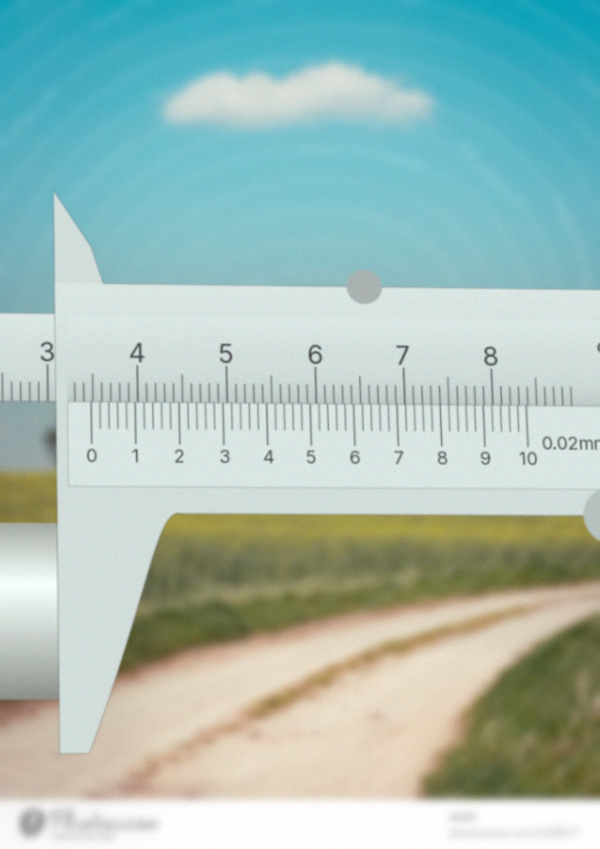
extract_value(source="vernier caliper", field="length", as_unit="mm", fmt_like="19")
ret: 34.8
